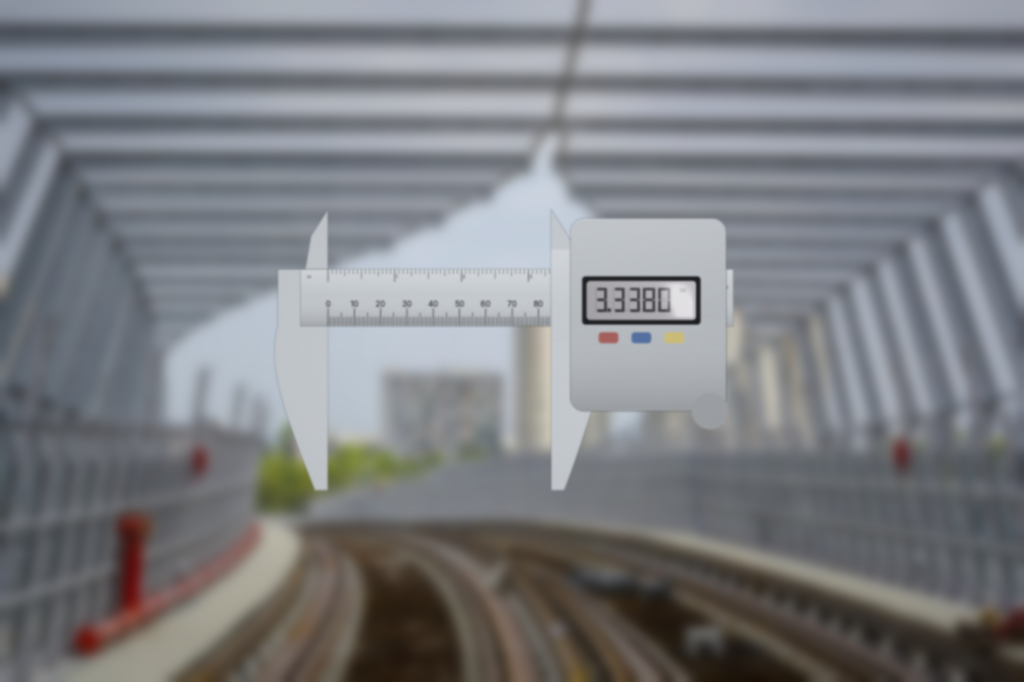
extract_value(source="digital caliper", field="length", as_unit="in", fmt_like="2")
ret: 3.3380
